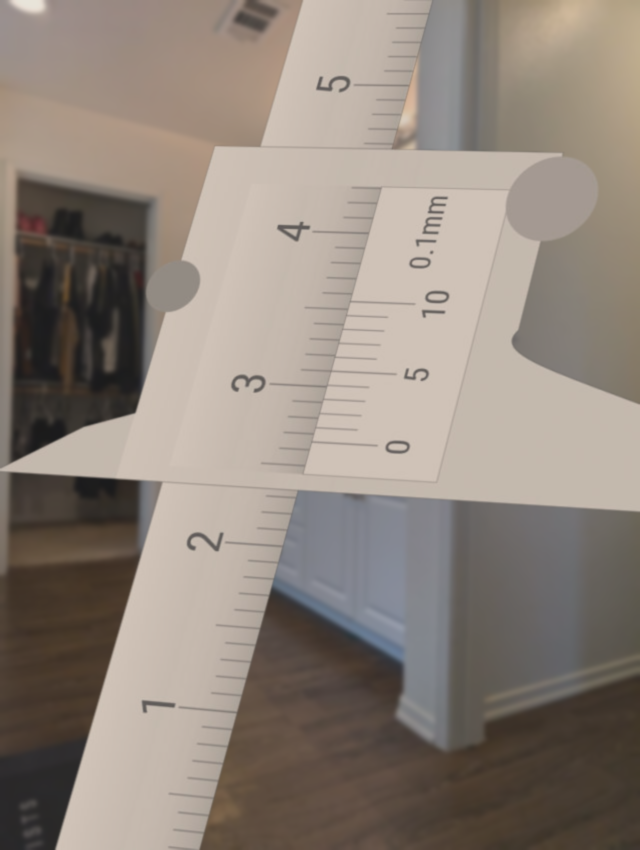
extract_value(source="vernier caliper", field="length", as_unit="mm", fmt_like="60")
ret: 26.5
